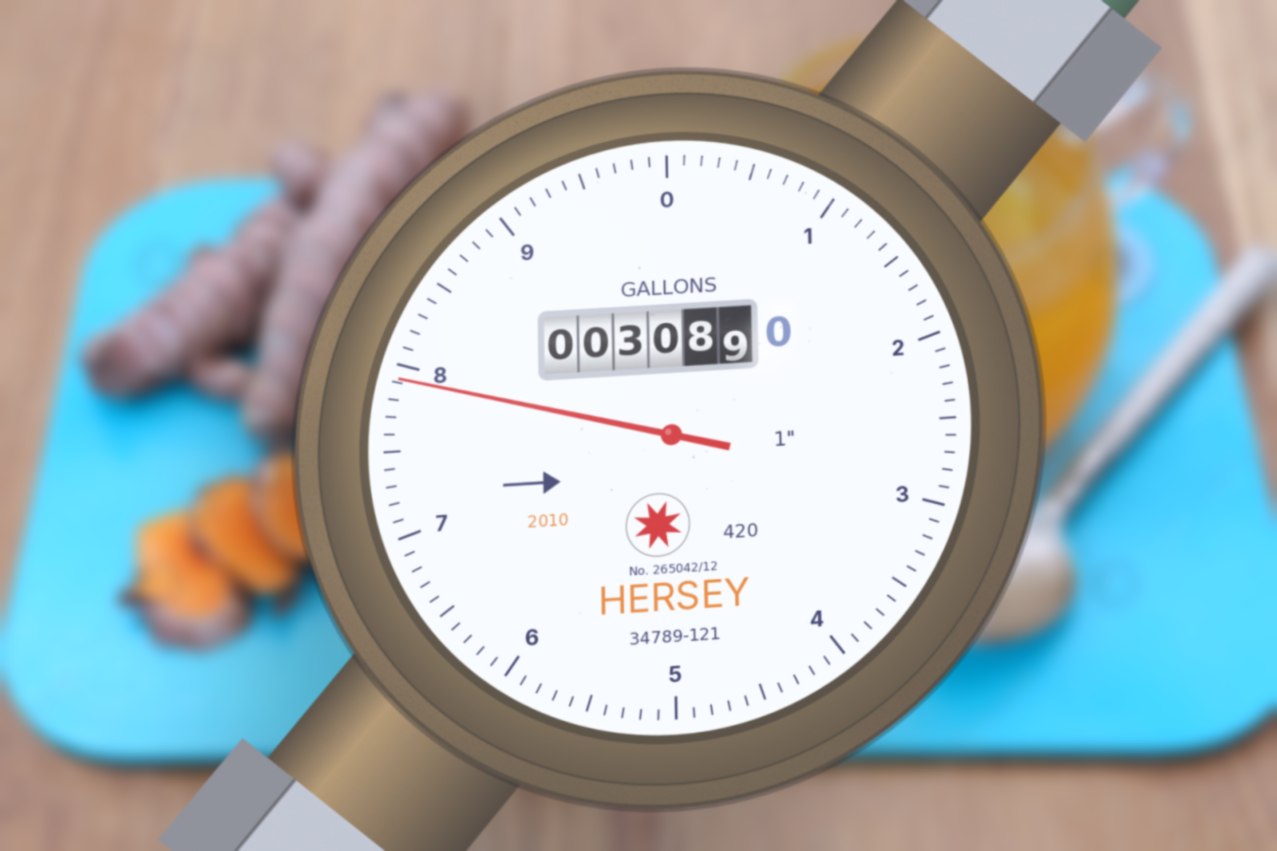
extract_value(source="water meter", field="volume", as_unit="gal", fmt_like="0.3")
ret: 30887.9
